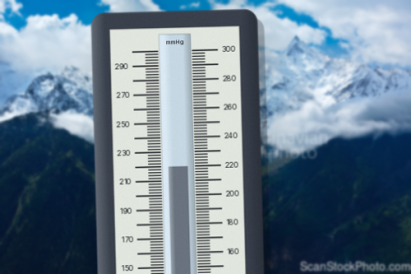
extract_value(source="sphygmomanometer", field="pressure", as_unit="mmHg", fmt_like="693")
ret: 220
